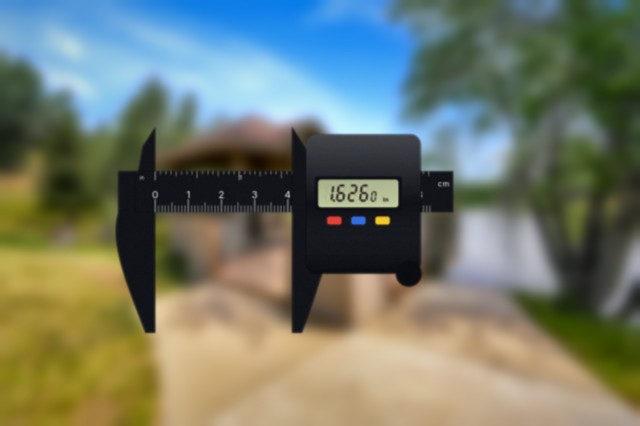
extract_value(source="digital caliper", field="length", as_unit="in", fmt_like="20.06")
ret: 1.6260
